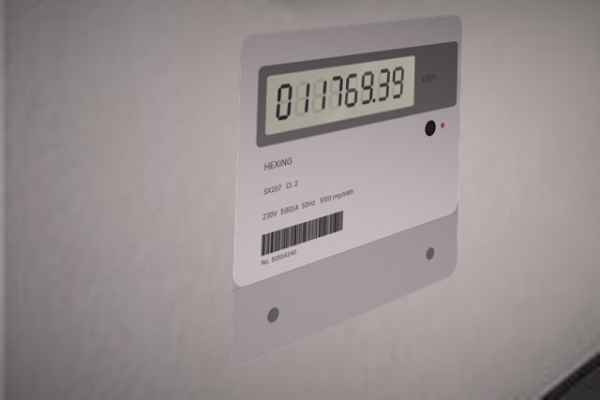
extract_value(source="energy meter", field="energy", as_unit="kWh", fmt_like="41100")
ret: 11769.39
